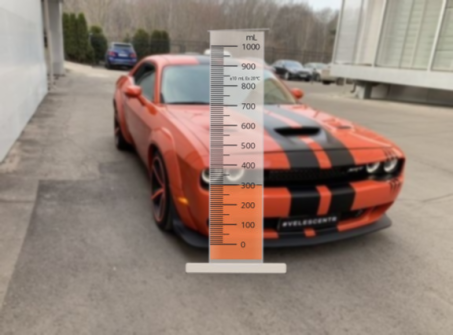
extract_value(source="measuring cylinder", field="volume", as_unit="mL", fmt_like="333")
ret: 300
